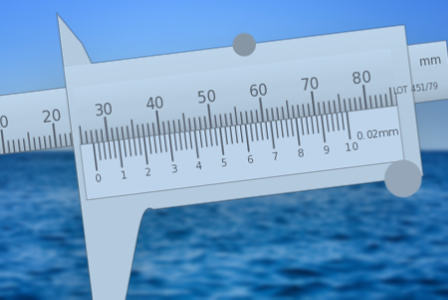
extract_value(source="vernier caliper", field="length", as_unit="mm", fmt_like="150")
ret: 27.2
